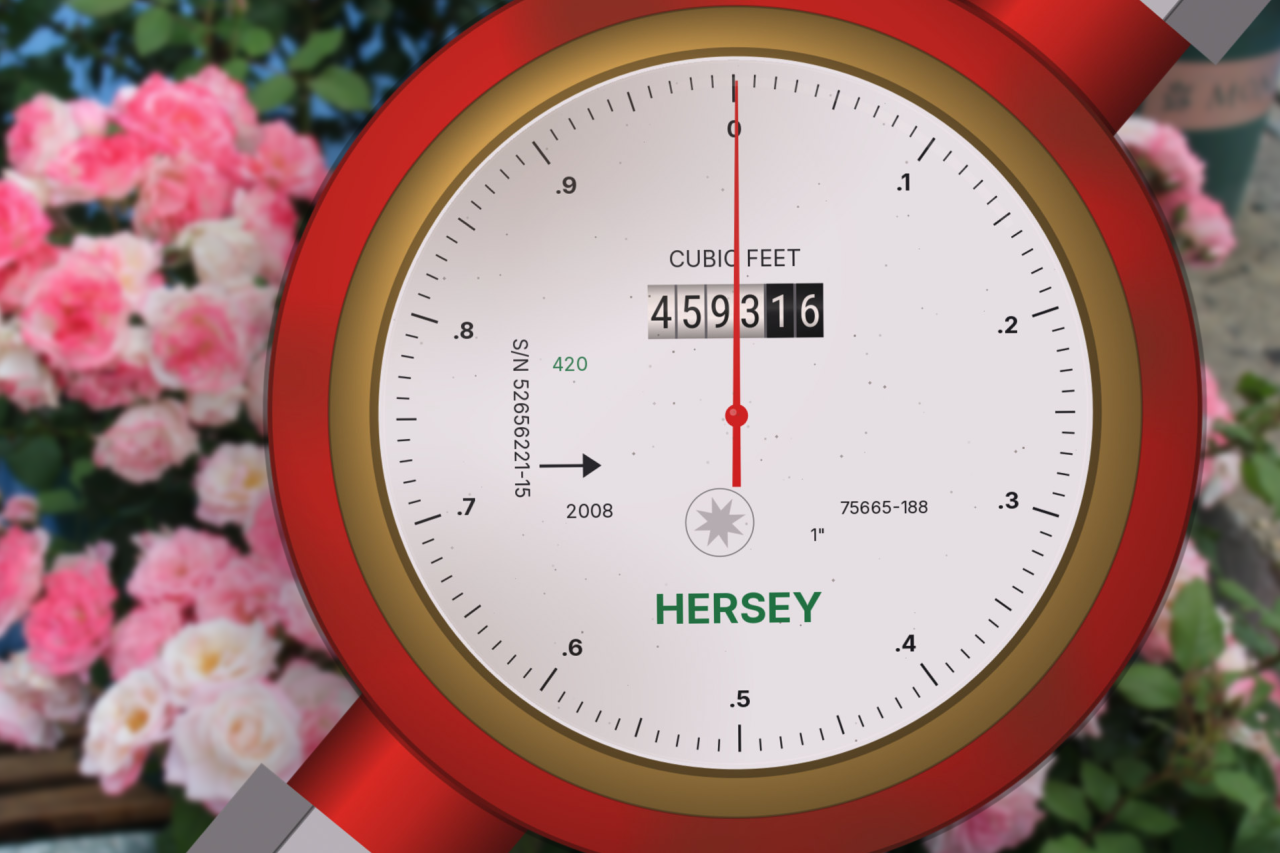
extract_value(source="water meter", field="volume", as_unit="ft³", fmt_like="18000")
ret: 459316.00
